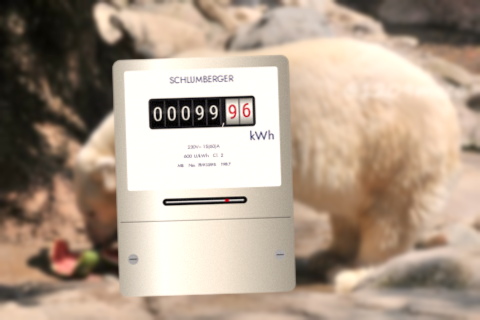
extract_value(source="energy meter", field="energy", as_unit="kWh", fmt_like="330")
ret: 99.96
